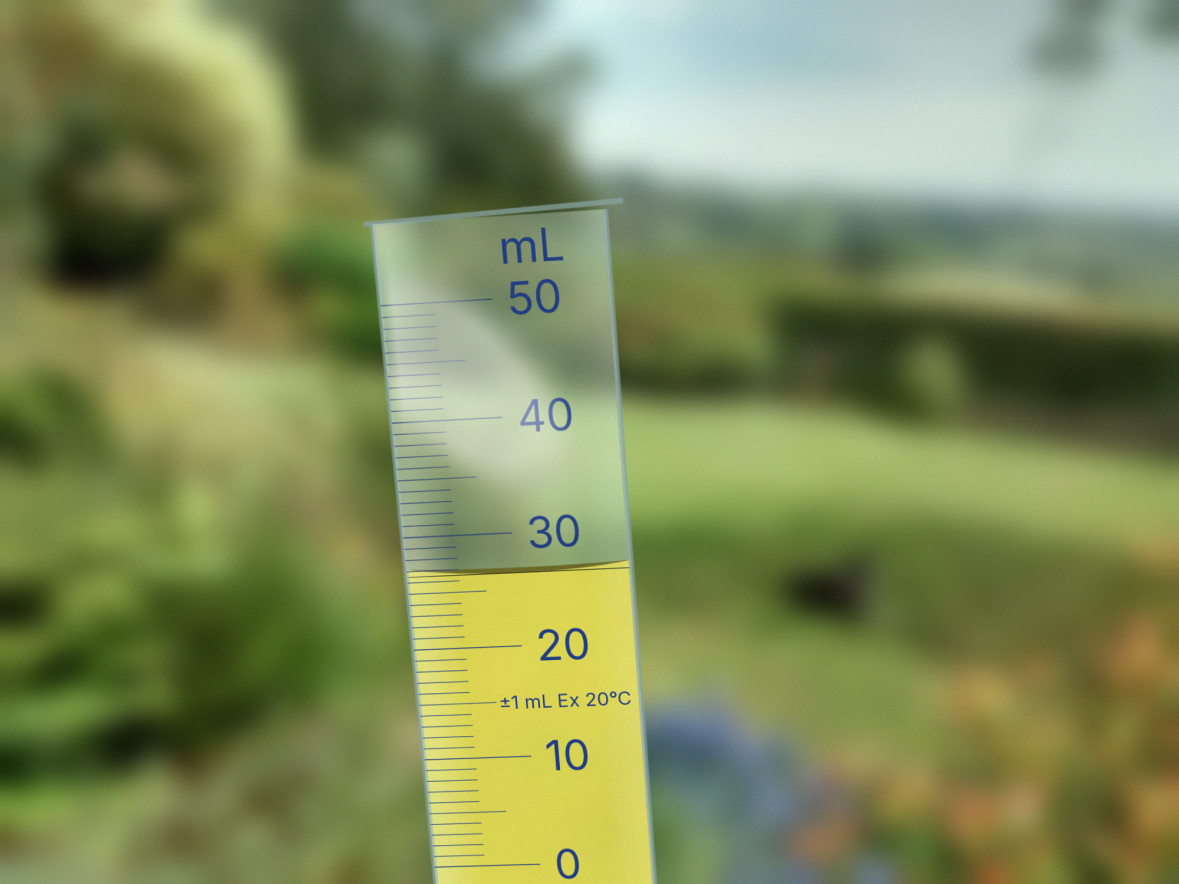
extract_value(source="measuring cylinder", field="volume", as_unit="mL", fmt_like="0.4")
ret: 26.5
